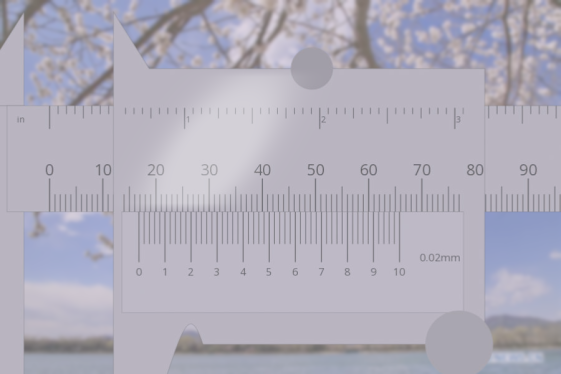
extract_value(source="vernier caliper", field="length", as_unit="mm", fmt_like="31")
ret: 16.8
